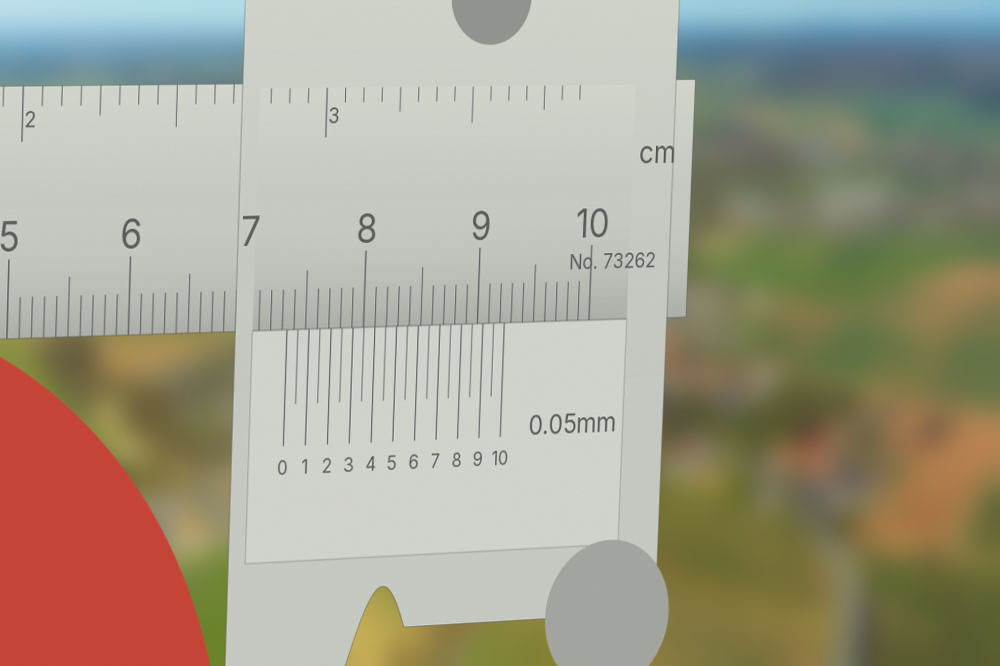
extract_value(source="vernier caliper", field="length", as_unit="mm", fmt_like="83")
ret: 73.4
